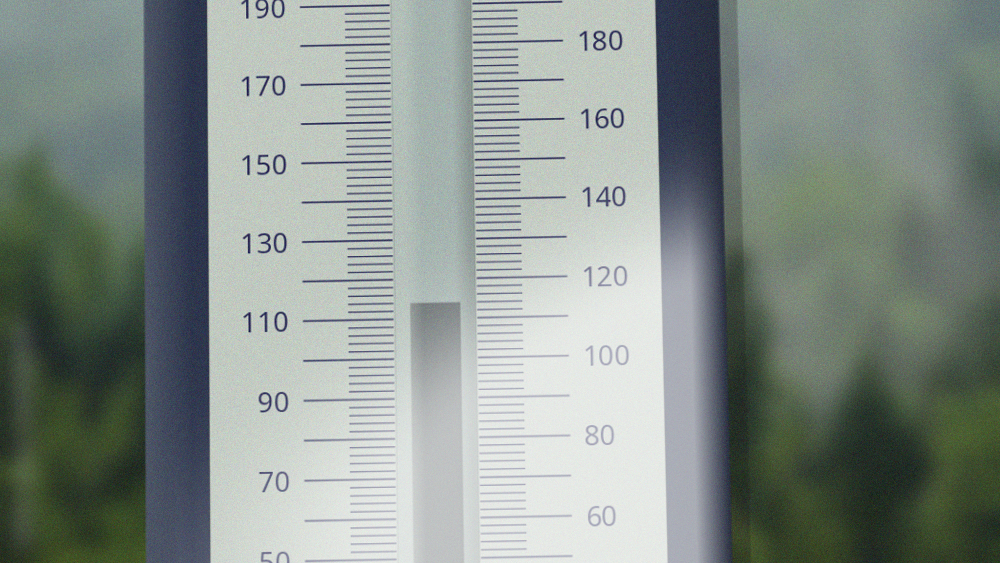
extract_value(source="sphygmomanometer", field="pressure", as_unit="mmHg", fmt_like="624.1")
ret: 114
